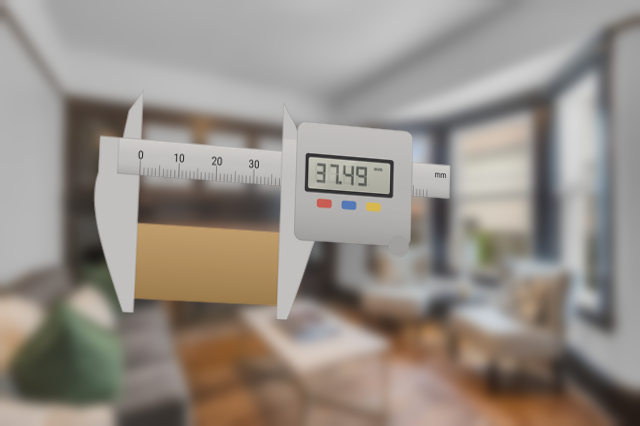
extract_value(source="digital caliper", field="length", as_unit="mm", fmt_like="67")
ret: 37.49
